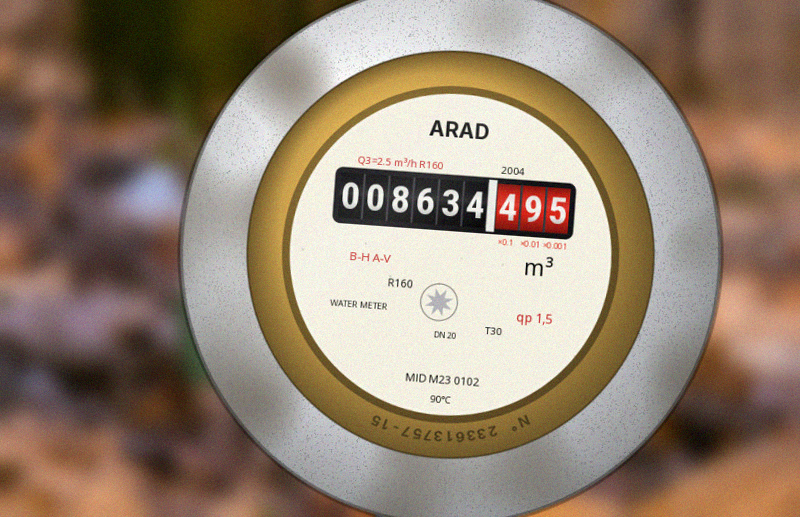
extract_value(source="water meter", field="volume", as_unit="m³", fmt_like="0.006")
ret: 8634.495
